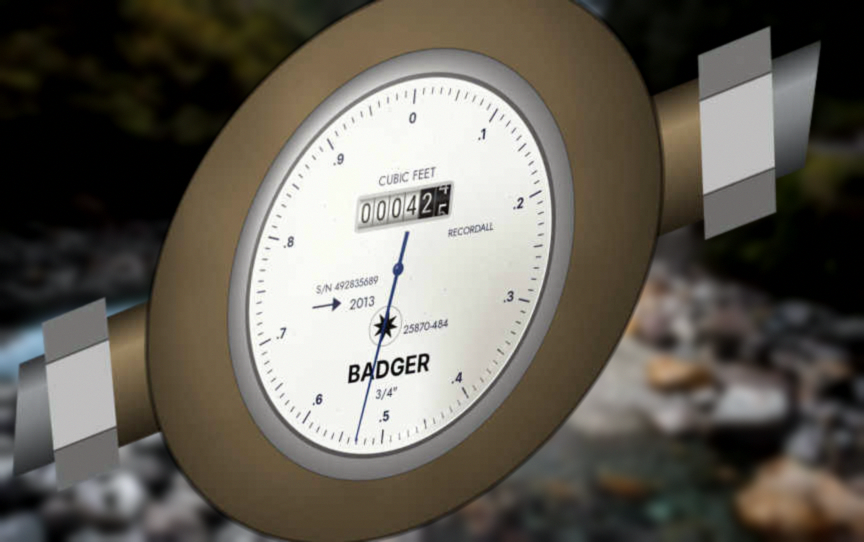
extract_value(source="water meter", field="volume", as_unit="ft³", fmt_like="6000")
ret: 424.53
